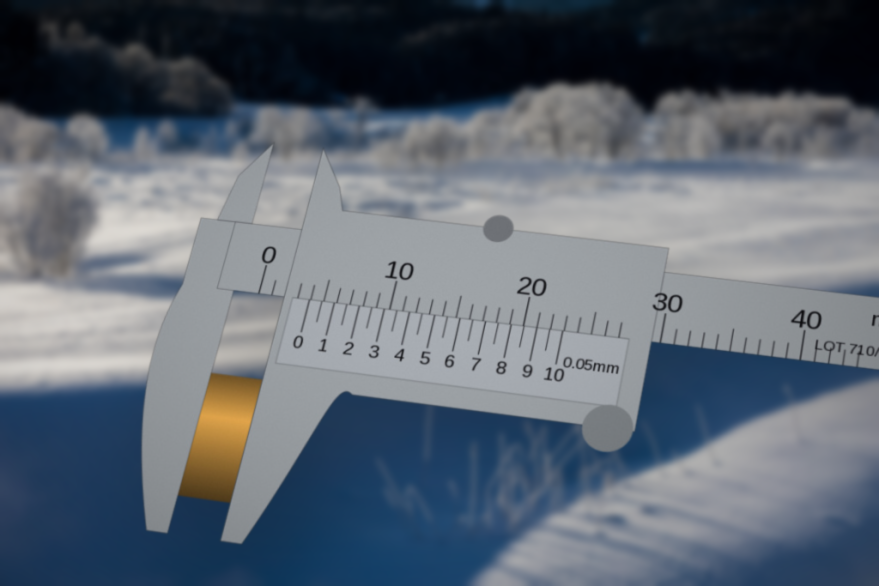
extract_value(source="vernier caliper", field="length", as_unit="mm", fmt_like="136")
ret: 3.9
